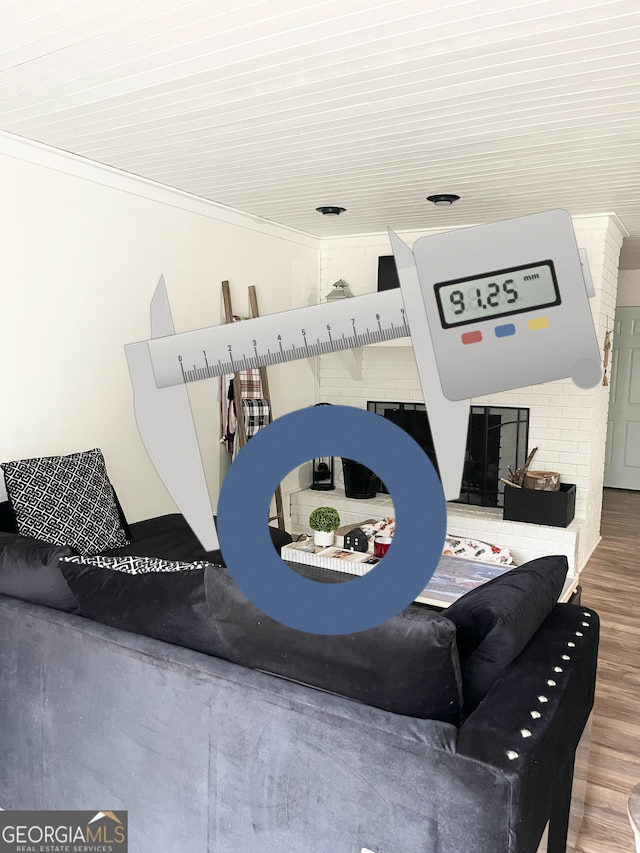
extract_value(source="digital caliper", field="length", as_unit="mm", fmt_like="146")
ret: 91.25
